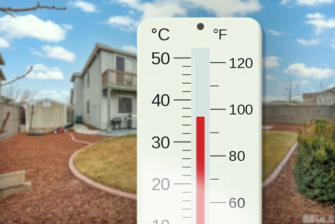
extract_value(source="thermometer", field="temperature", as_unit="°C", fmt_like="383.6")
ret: 36
